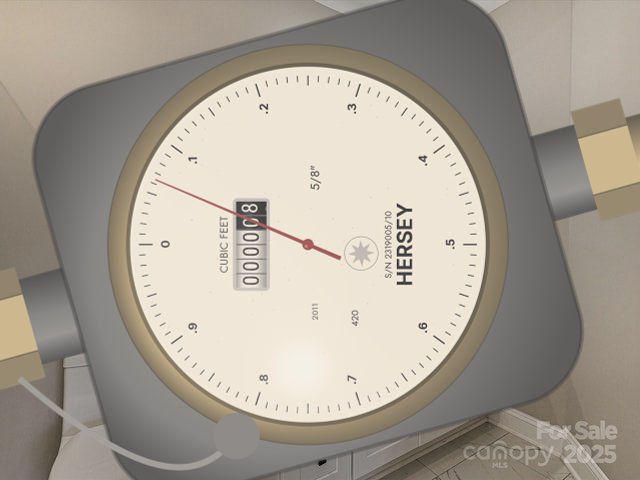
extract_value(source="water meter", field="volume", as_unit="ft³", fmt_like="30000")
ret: 8.06
